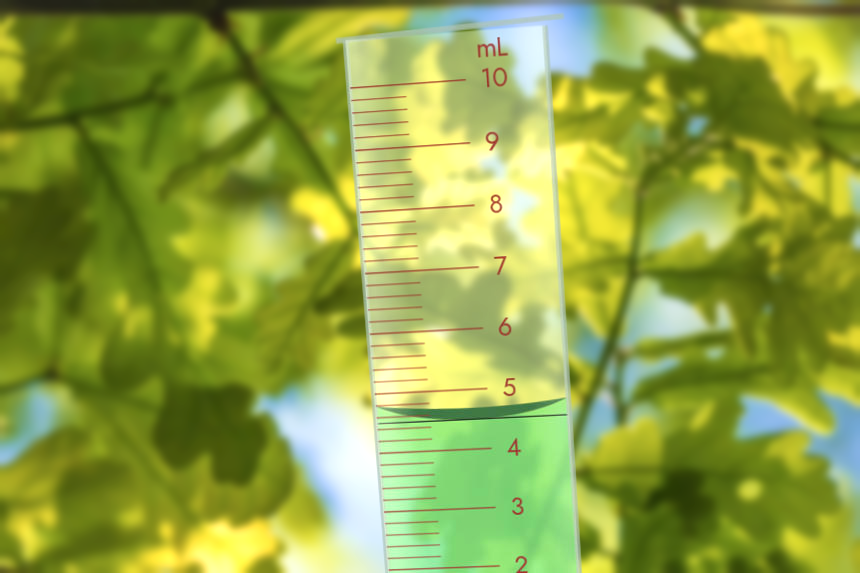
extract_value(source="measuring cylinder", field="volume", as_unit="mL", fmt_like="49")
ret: 4.5
